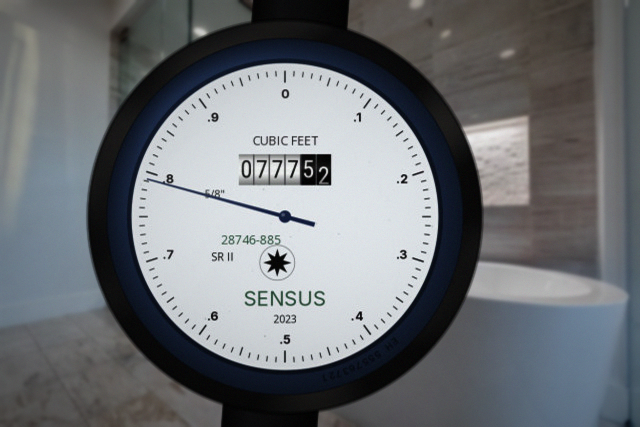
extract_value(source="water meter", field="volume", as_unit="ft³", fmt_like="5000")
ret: 77751.79
